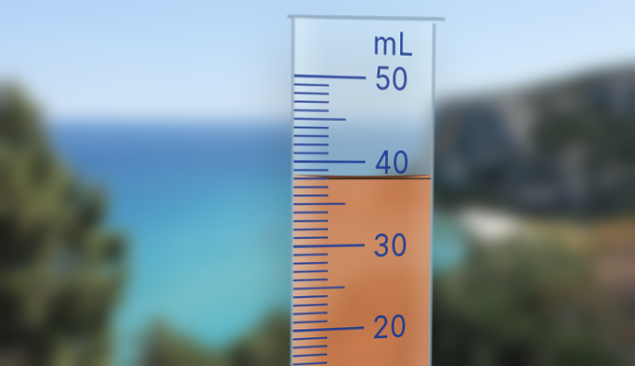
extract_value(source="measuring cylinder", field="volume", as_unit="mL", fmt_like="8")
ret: 38
